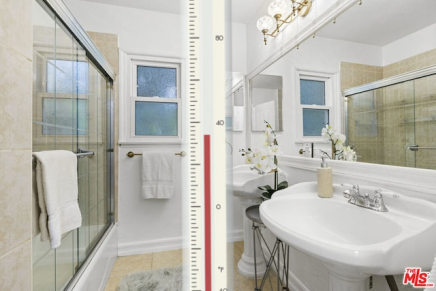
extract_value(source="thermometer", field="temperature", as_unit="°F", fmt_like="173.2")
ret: 34
